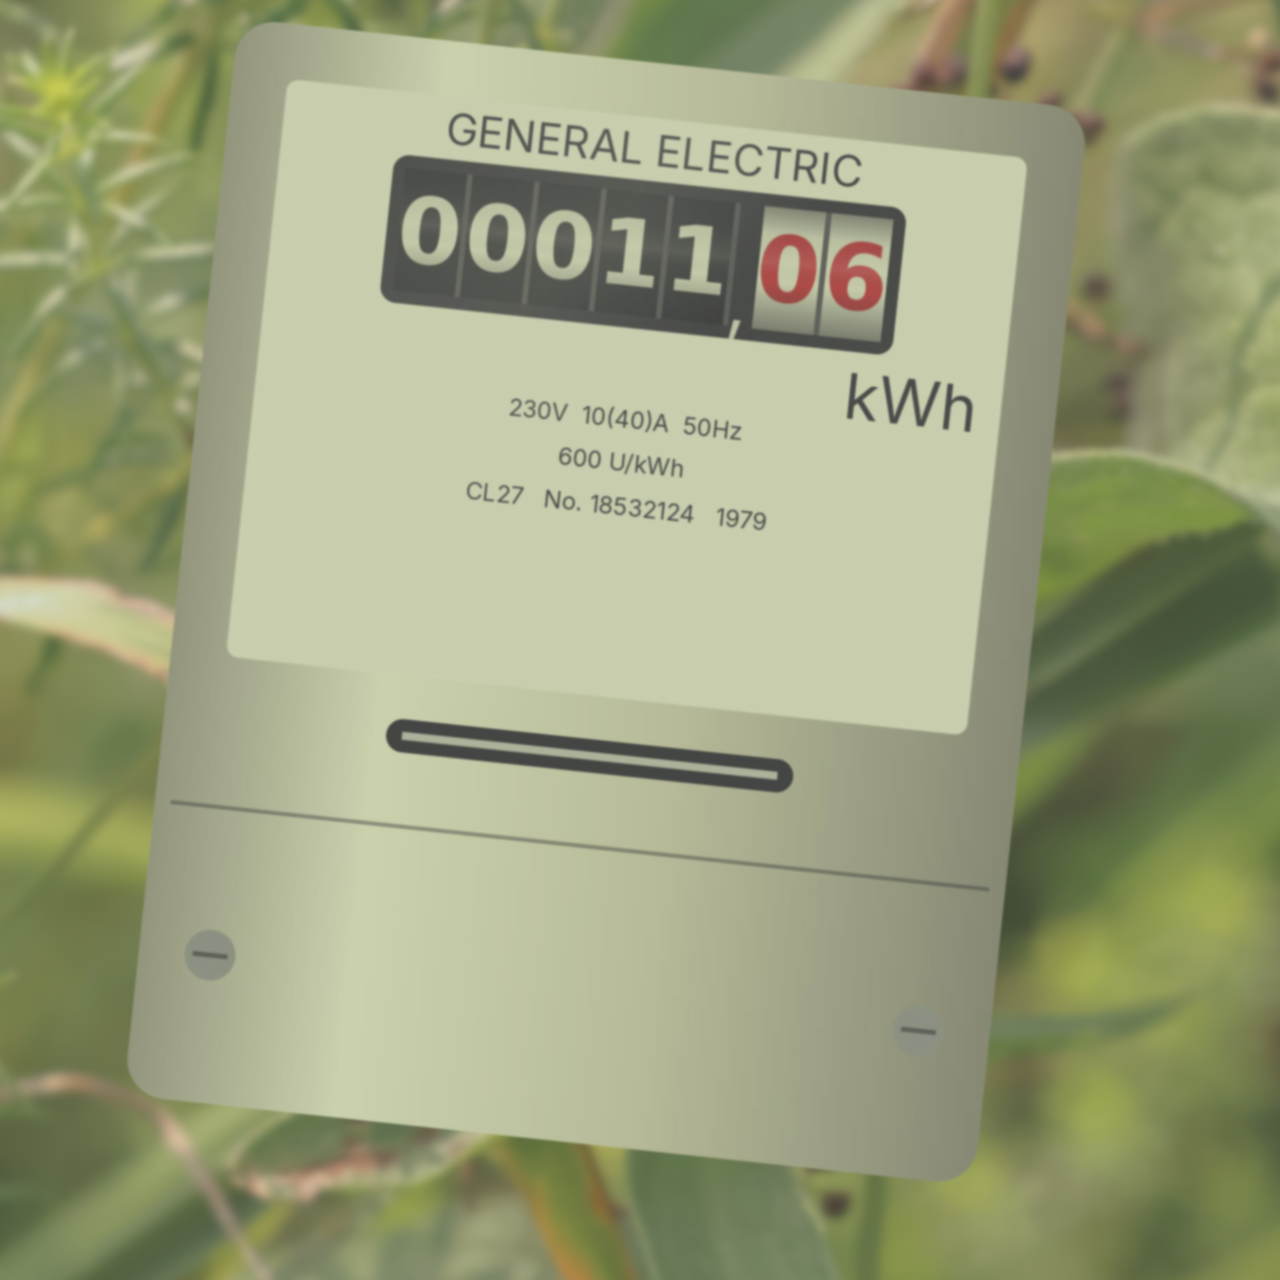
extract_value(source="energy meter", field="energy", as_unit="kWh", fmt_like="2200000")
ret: 11.06
